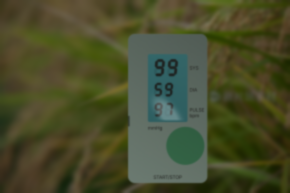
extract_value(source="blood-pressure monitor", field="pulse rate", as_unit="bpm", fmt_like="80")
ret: 97
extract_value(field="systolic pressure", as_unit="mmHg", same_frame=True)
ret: 99
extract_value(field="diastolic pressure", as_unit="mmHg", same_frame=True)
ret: 59
